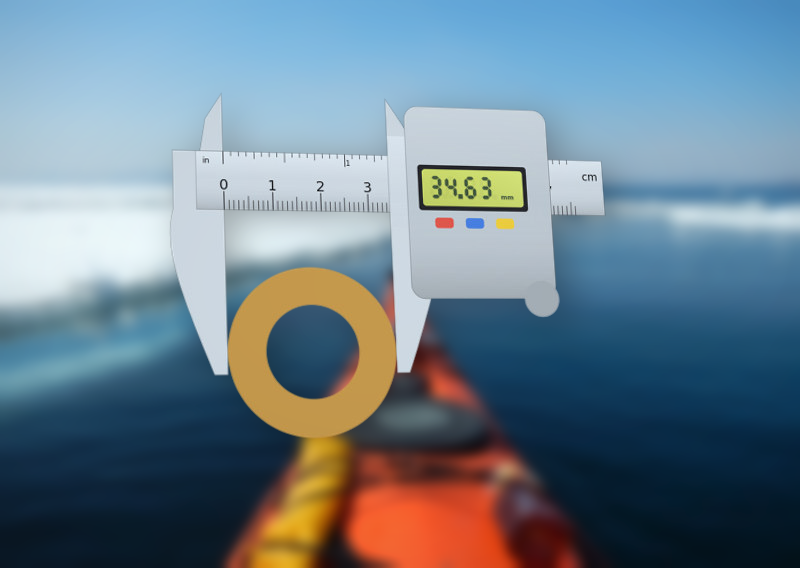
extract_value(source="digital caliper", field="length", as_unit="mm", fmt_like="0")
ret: 34.63
